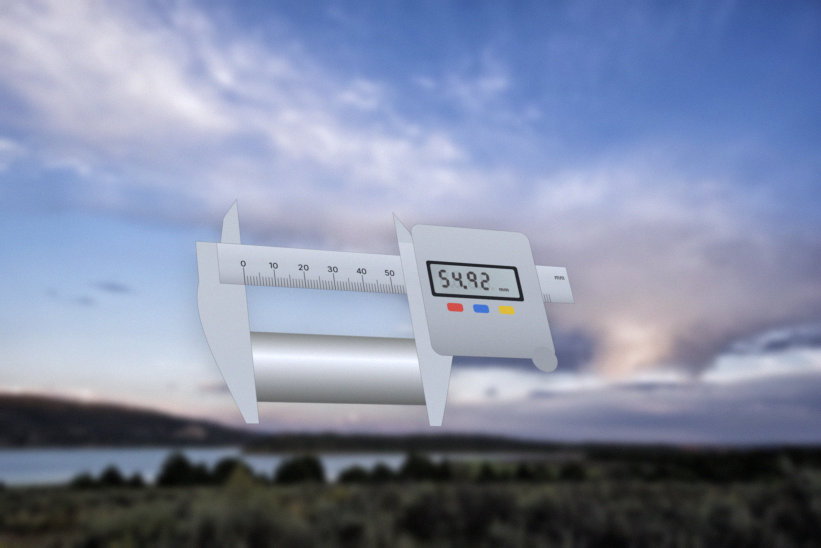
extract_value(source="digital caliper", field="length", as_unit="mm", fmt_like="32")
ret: 54.92
